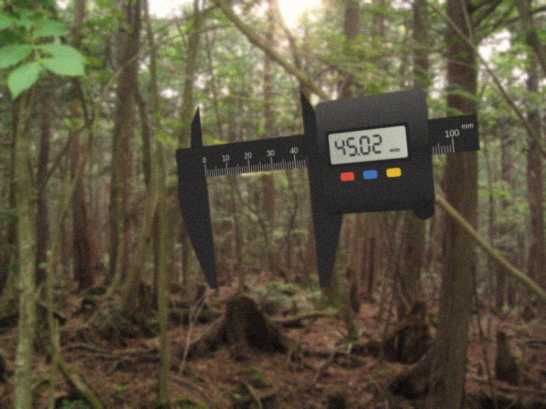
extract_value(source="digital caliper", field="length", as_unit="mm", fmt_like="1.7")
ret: 45.02
